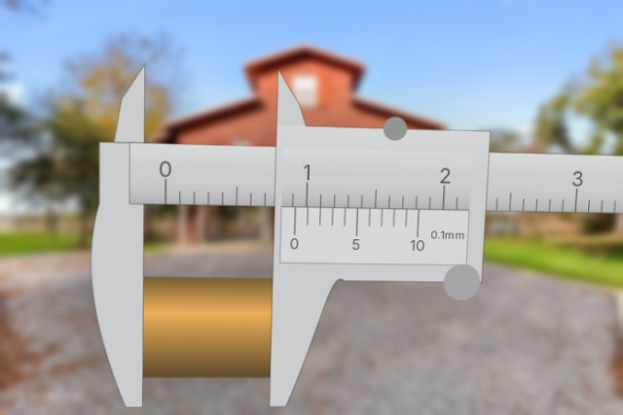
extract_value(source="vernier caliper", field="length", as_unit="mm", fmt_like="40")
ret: 9.2
